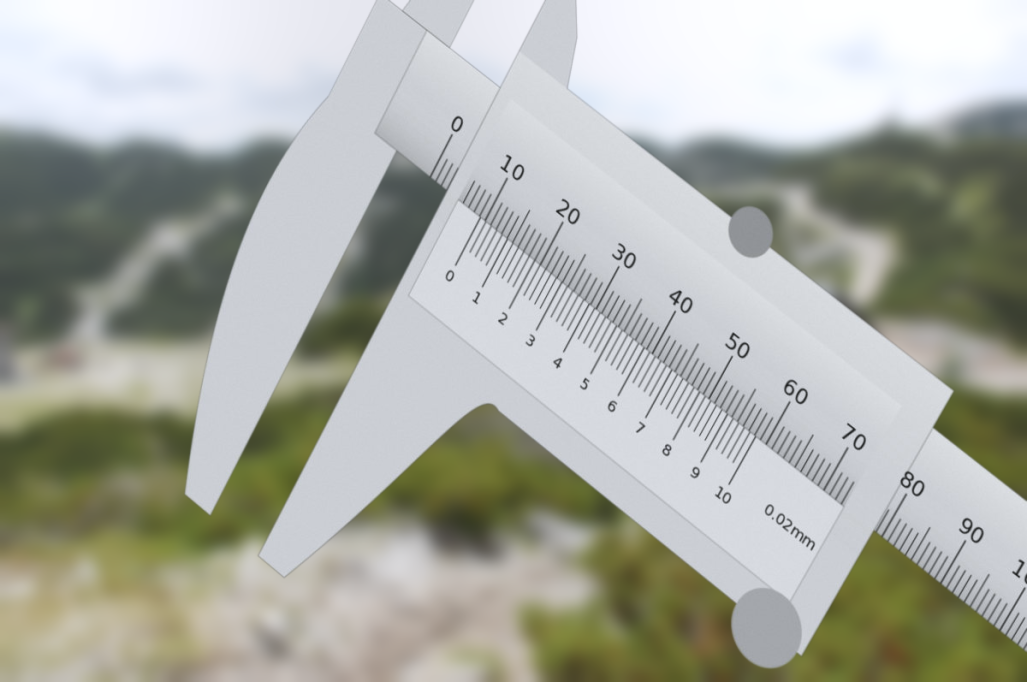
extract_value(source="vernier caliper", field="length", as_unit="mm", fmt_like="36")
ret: 9.2
